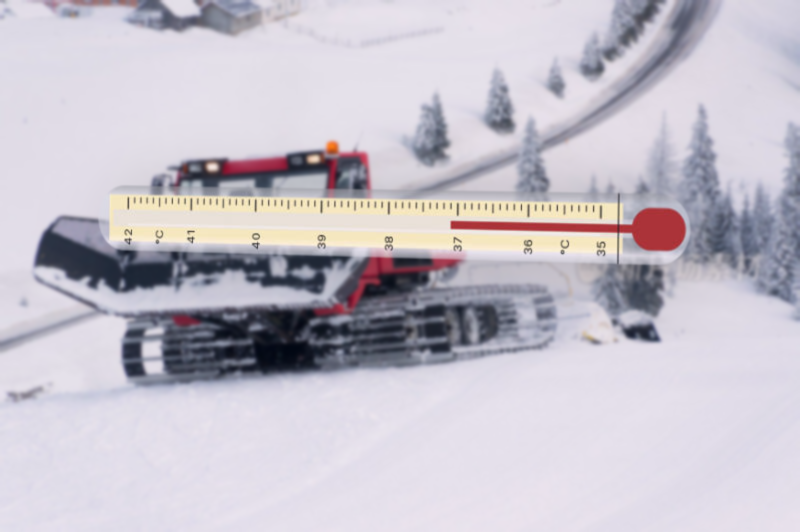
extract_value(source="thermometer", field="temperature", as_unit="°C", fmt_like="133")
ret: 37.1
